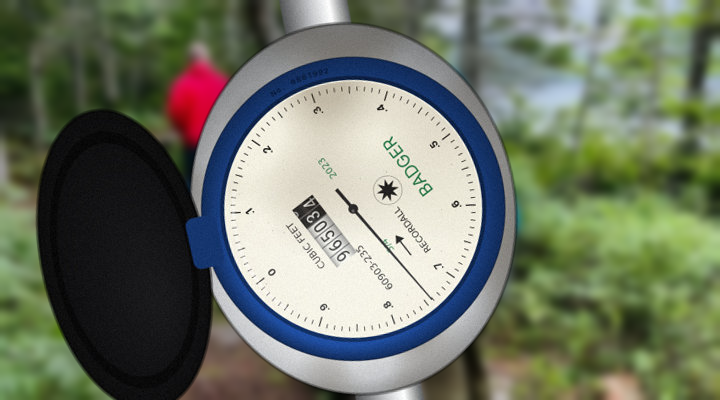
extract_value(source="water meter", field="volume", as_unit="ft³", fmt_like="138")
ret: 965033.74
